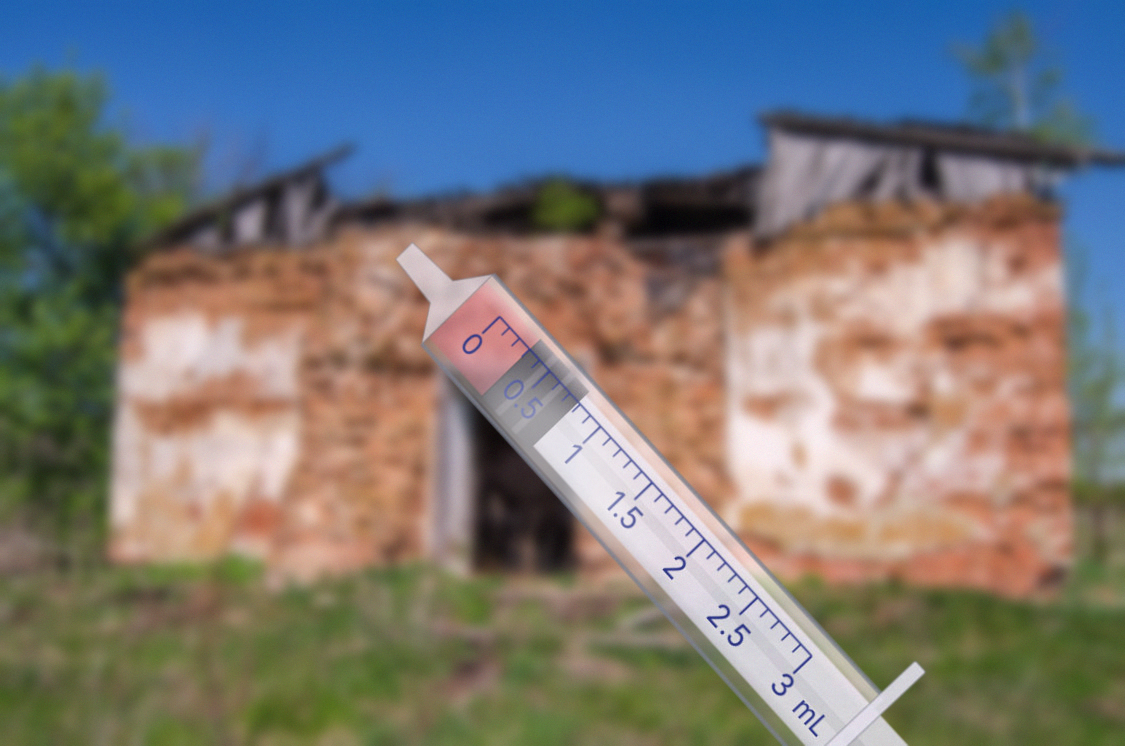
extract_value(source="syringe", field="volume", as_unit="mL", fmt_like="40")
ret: 0.3
